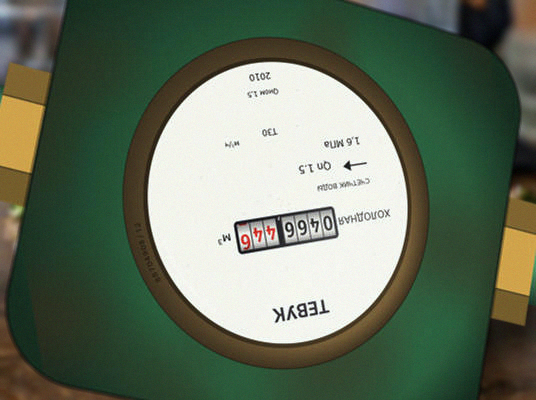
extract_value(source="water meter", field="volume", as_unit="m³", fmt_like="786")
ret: 466.446
